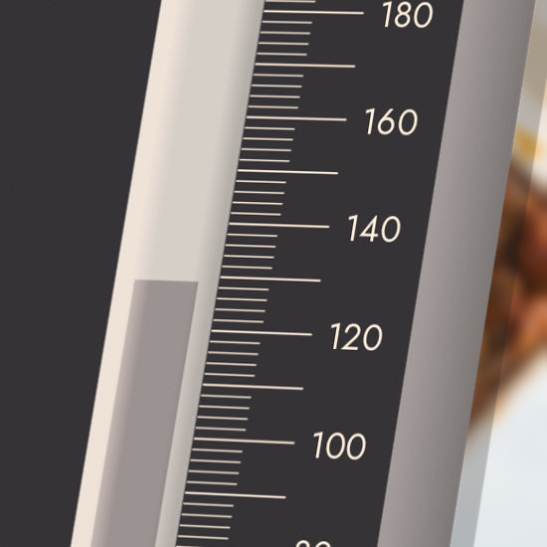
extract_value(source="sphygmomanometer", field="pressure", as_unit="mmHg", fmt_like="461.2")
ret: 129
